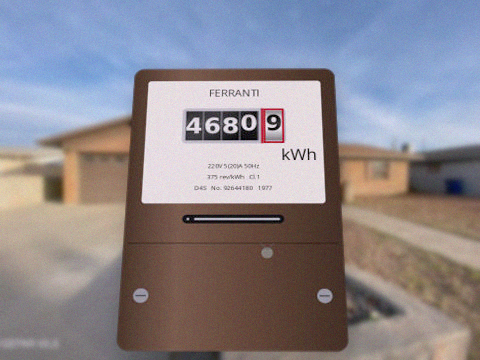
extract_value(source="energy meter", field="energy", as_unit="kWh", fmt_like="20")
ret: 4680.9
